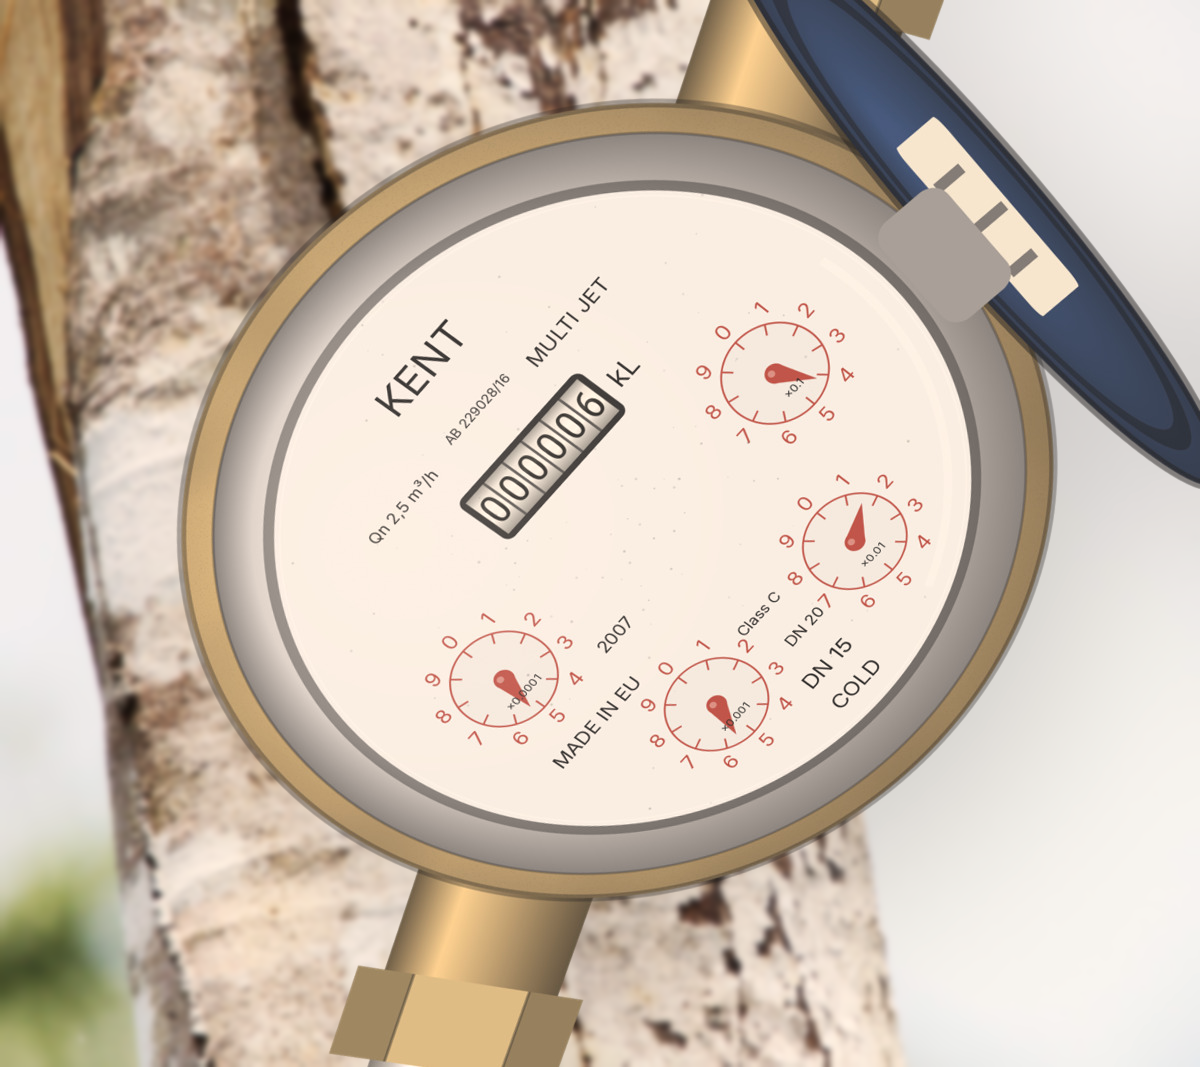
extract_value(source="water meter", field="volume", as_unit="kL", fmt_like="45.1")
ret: 6.4155
